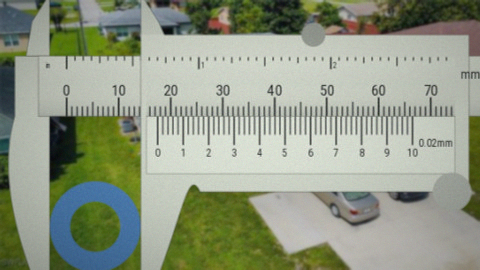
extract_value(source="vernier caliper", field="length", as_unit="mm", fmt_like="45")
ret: 17.5
